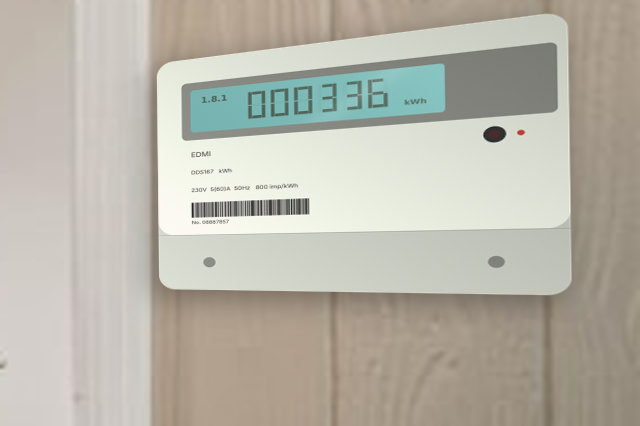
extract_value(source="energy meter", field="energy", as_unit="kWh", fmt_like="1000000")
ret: 336
